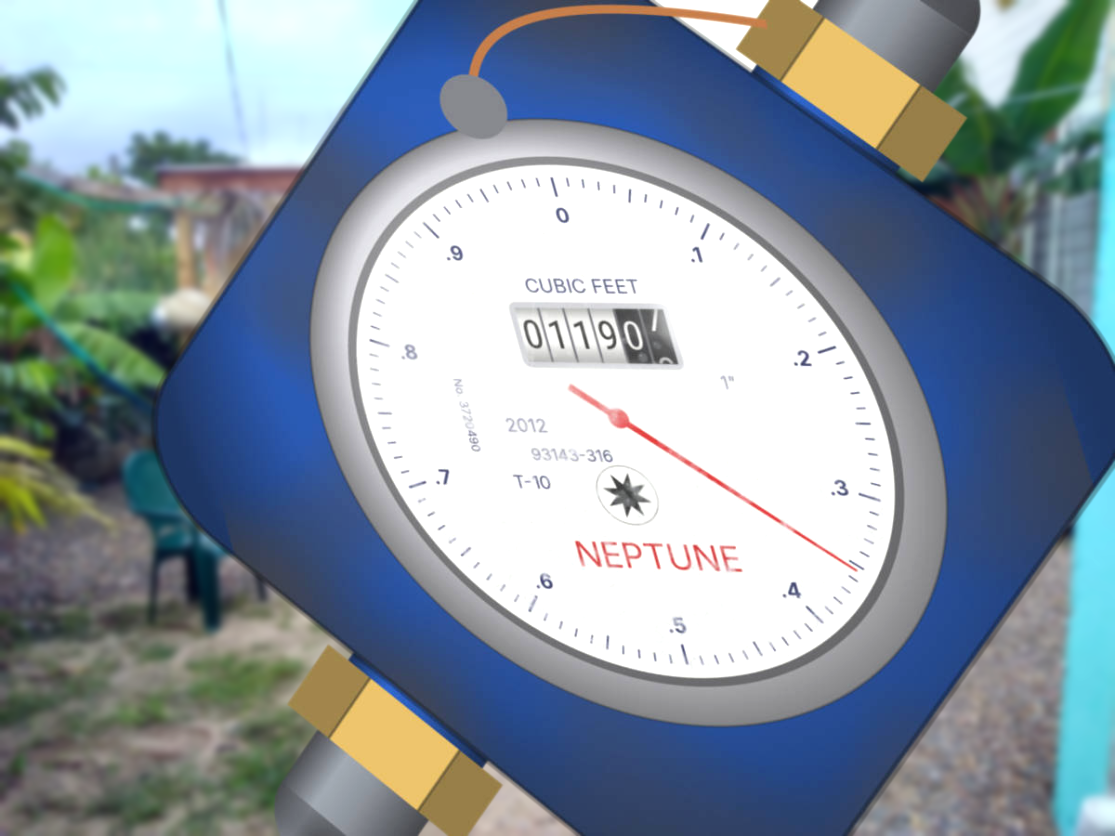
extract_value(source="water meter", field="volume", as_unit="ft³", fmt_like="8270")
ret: 11907.35
